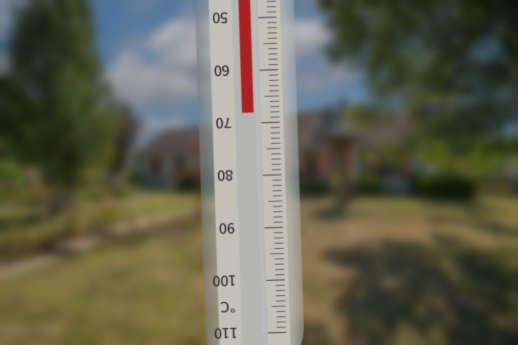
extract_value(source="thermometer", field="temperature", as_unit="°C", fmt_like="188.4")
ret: 68
